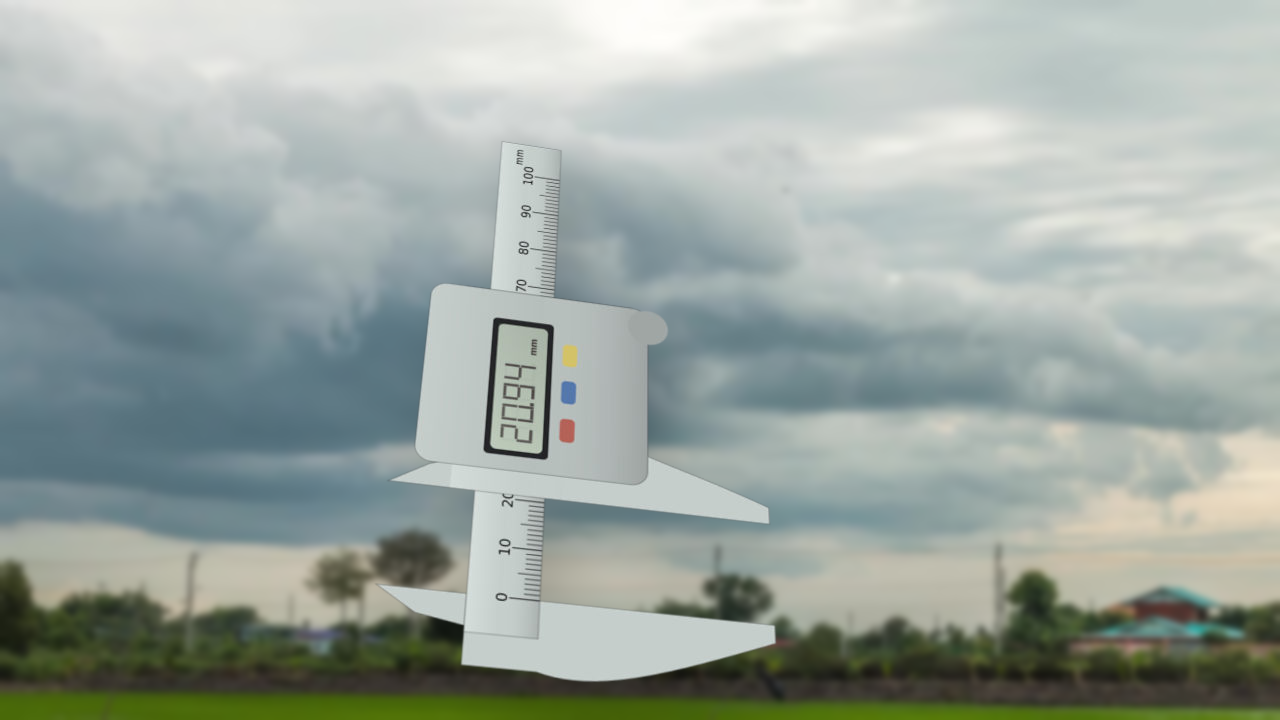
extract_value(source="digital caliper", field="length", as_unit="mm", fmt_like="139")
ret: 20.94
